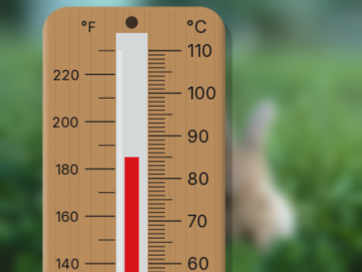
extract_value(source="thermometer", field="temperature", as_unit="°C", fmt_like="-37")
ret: 85
